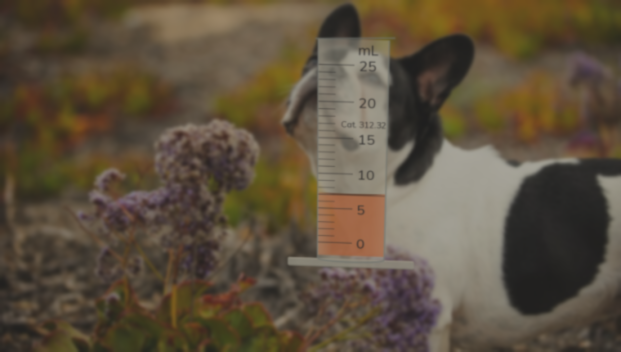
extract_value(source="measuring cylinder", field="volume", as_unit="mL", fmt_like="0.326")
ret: 7
